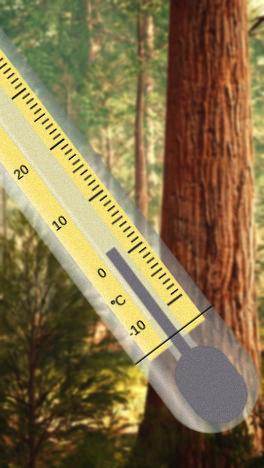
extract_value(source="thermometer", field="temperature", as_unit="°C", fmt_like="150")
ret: 2
